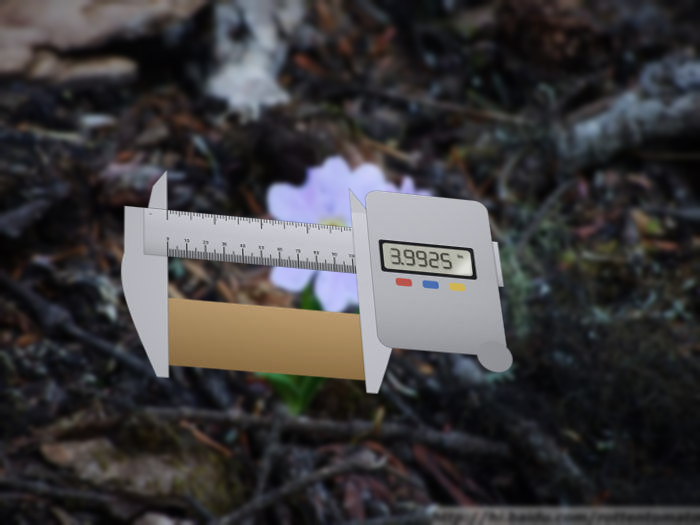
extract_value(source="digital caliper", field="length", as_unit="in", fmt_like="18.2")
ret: 3.9925
